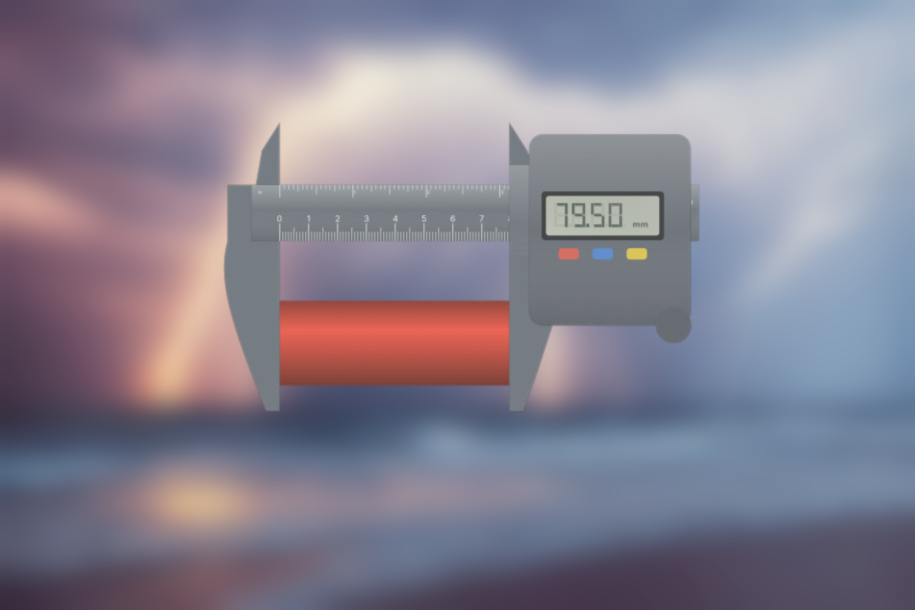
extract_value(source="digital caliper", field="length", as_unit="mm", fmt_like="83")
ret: 79.50
